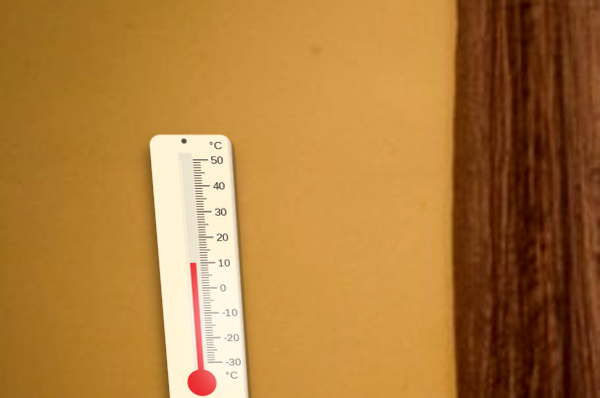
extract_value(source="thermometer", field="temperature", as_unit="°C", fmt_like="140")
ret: 10
